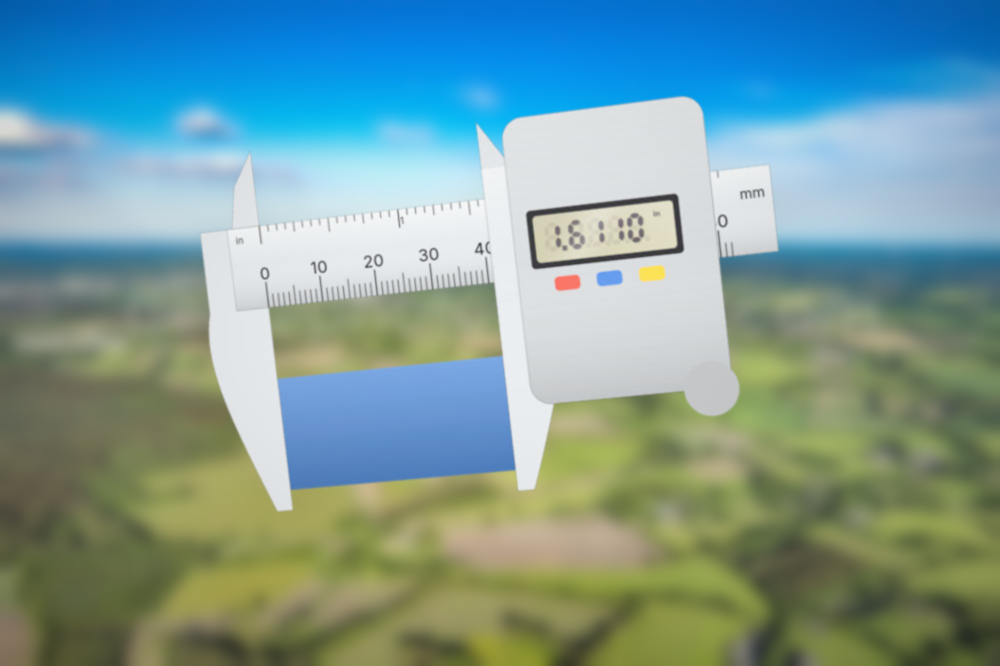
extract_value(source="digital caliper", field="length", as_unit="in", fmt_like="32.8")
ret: 1.6110
